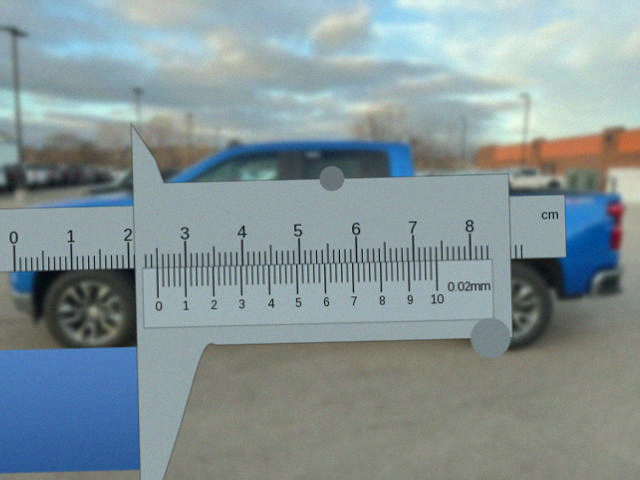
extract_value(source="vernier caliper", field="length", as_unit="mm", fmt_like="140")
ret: 25.0
